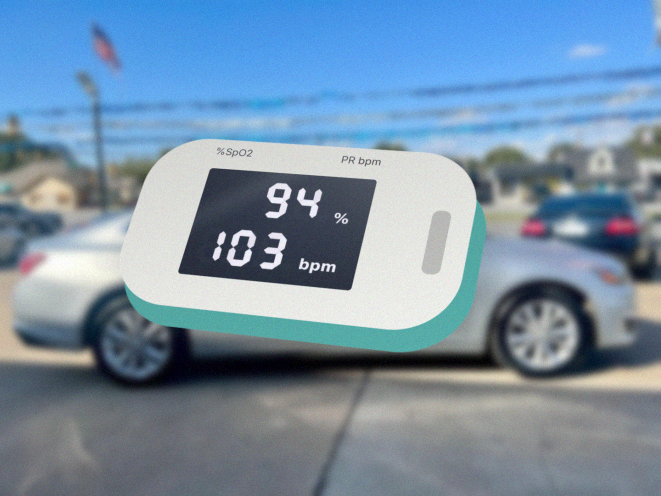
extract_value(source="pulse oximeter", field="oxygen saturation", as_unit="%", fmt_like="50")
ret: 94
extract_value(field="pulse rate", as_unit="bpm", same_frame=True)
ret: 103
